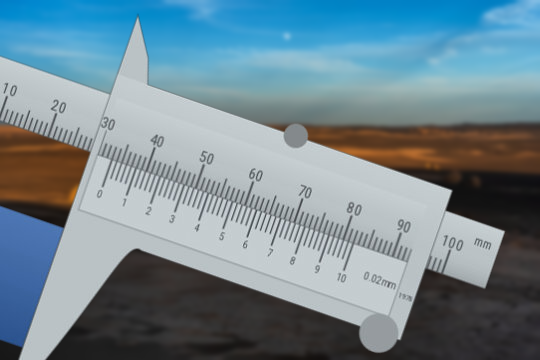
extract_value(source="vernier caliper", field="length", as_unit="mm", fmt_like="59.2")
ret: 33.0
